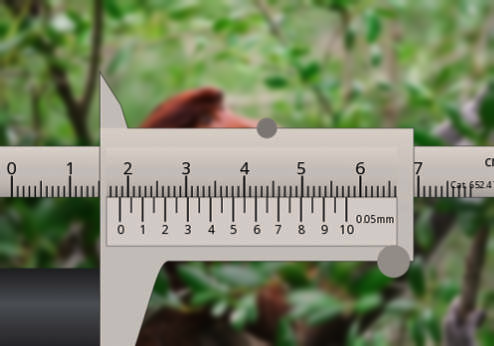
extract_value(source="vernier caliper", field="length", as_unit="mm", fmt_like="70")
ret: 18.6
